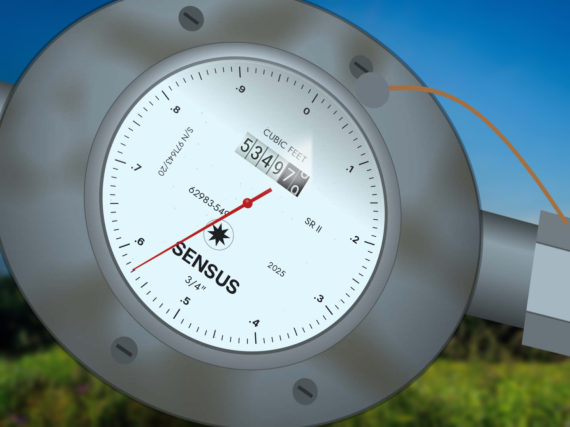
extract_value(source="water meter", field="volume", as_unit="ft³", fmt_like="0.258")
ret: 534978.57
